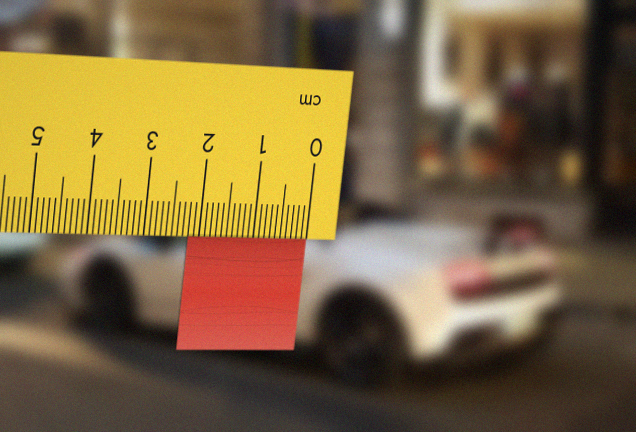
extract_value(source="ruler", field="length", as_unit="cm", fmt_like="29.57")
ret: 2.2
